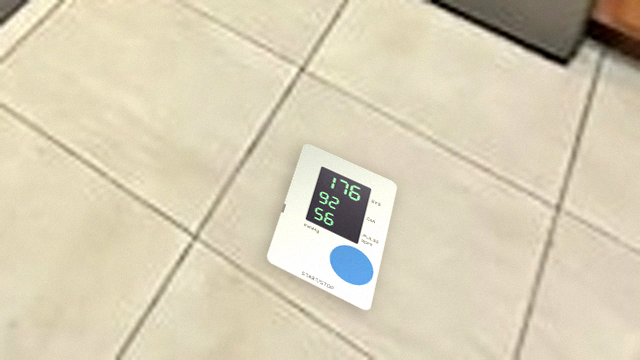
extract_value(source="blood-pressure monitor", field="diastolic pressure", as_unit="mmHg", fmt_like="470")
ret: 92
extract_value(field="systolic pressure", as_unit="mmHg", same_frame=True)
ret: 176
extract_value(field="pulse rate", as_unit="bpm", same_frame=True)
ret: 56
